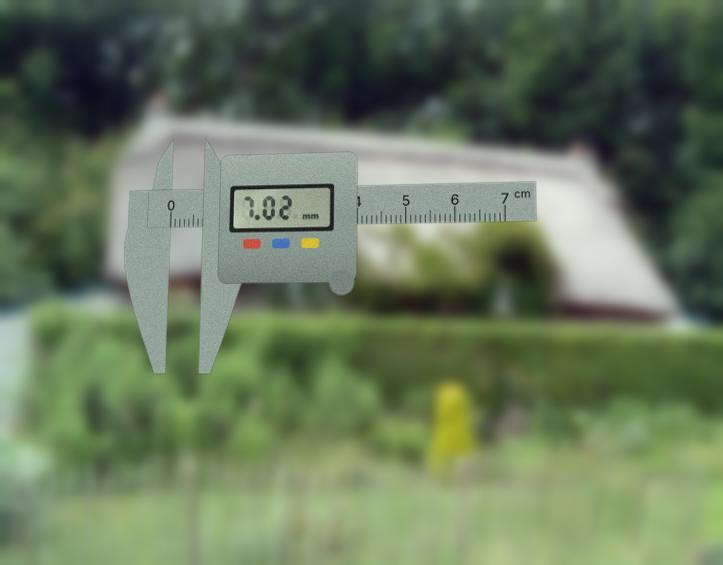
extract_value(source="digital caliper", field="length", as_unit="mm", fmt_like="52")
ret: 7.02
